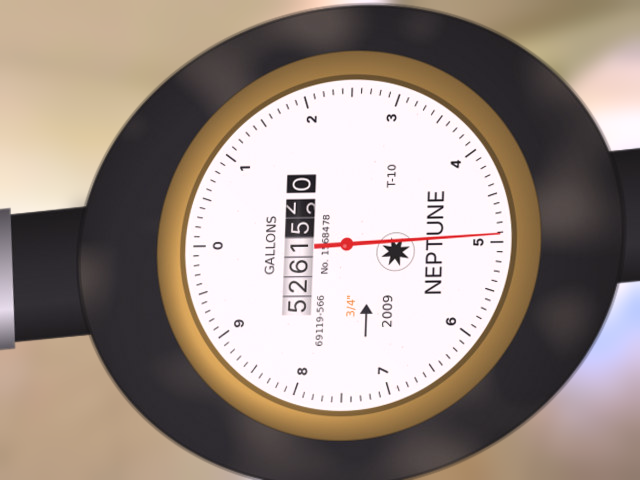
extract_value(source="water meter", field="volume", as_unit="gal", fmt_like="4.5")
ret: 5261524.9
